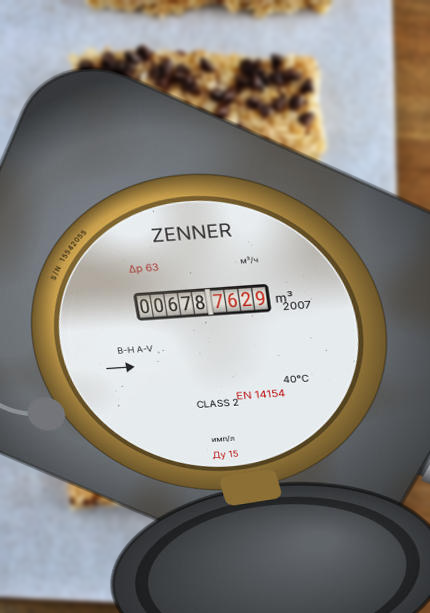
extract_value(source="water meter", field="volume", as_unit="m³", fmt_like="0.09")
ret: 678.7629
